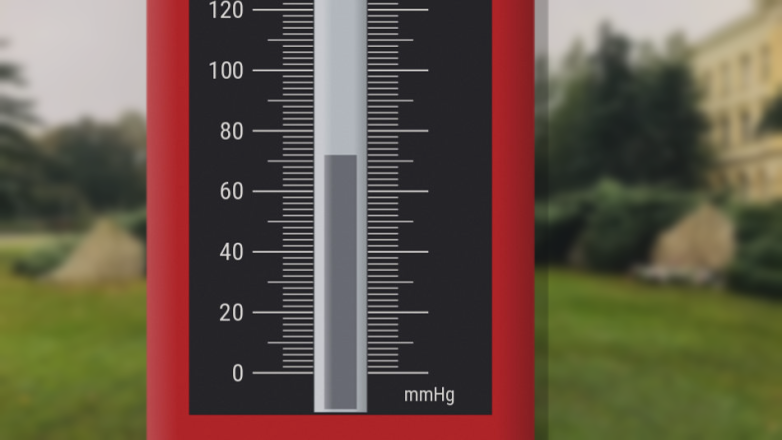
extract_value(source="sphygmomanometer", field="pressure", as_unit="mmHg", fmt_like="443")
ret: 72
